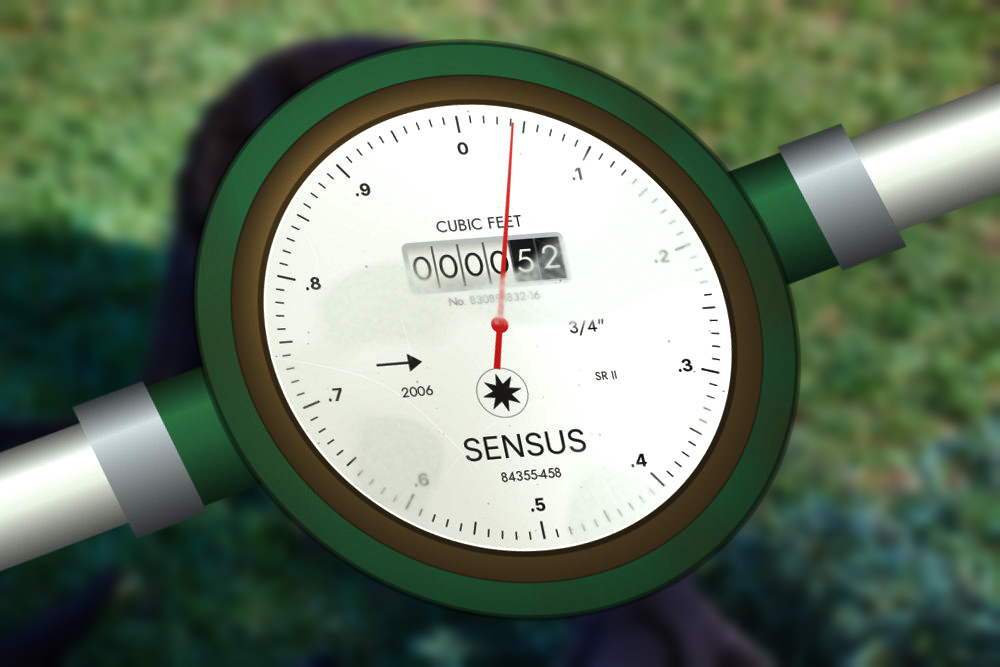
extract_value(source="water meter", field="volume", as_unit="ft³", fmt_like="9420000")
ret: 52.04
